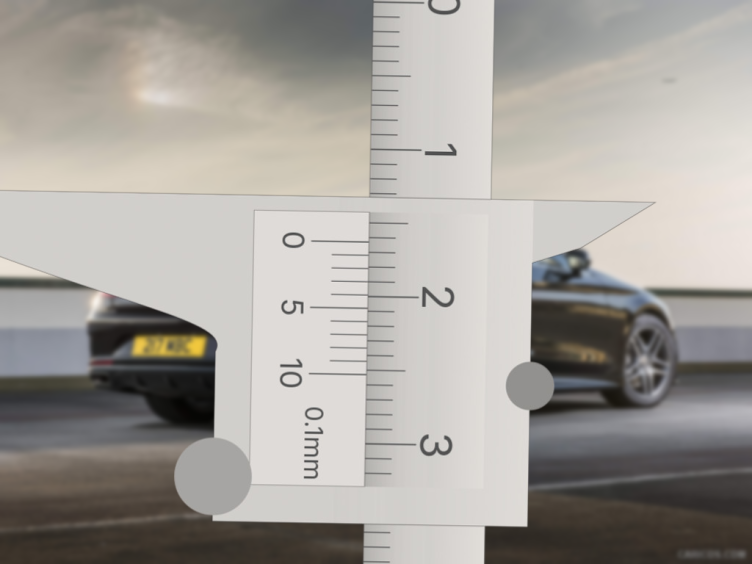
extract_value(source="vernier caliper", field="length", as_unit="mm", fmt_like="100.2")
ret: 16.3
